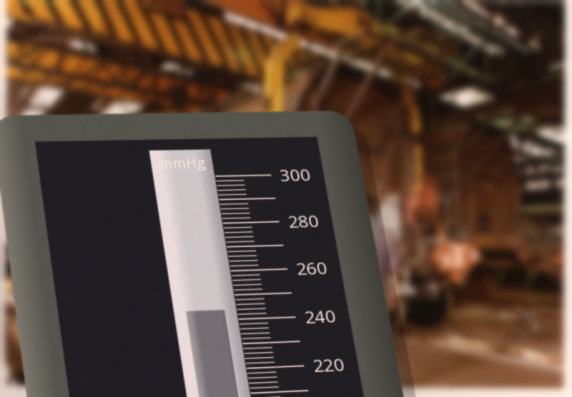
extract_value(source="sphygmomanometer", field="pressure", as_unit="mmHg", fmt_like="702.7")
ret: 244
